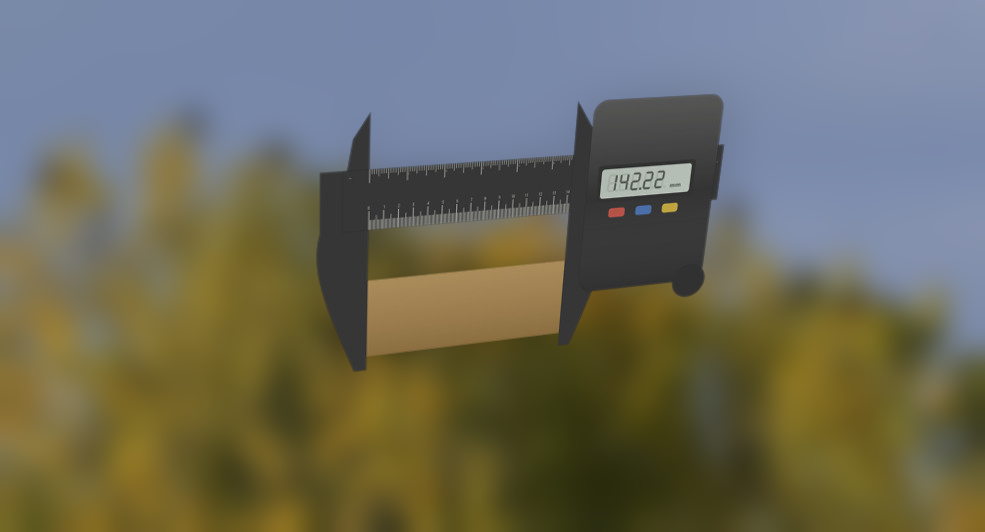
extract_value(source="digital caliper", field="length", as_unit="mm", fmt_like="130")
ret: 142.22
